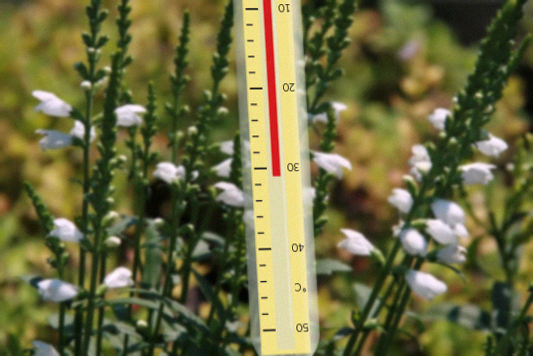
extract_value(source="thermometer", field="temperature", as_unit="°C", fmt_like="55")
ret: 31
